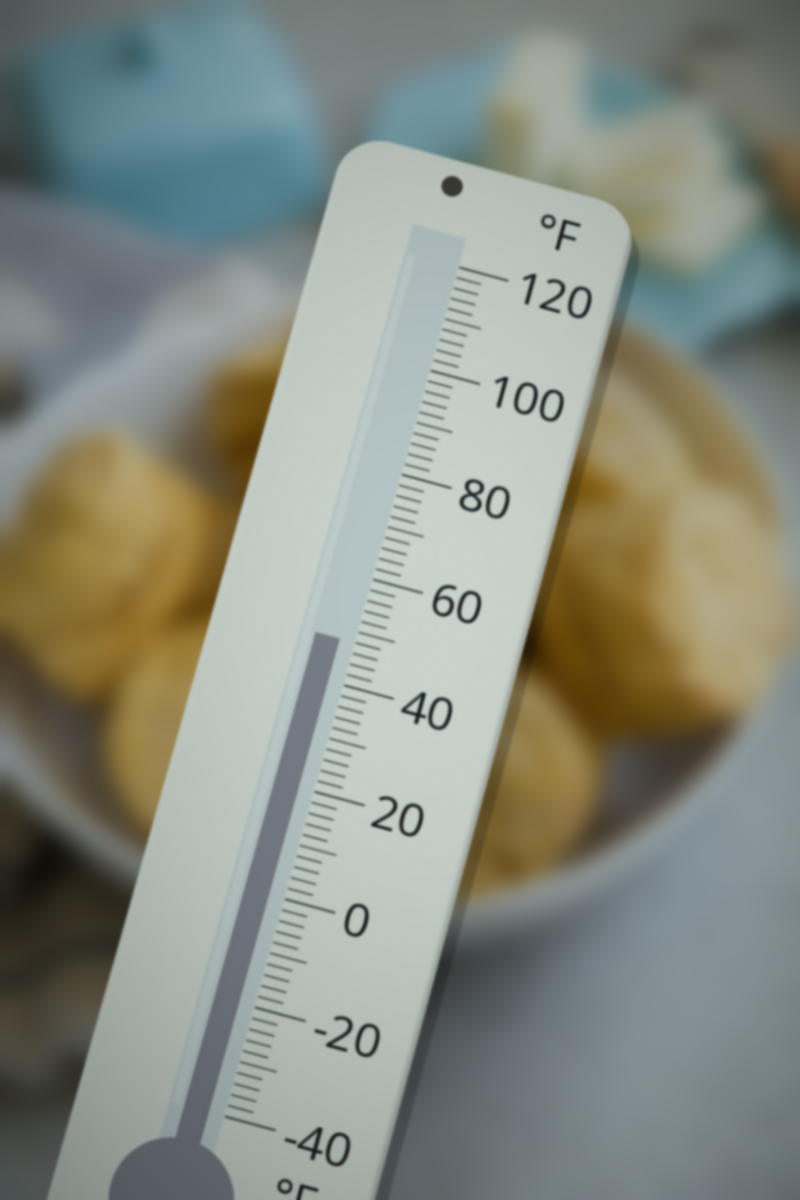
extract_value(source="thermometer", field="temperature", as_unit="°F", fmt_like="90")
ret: 48
